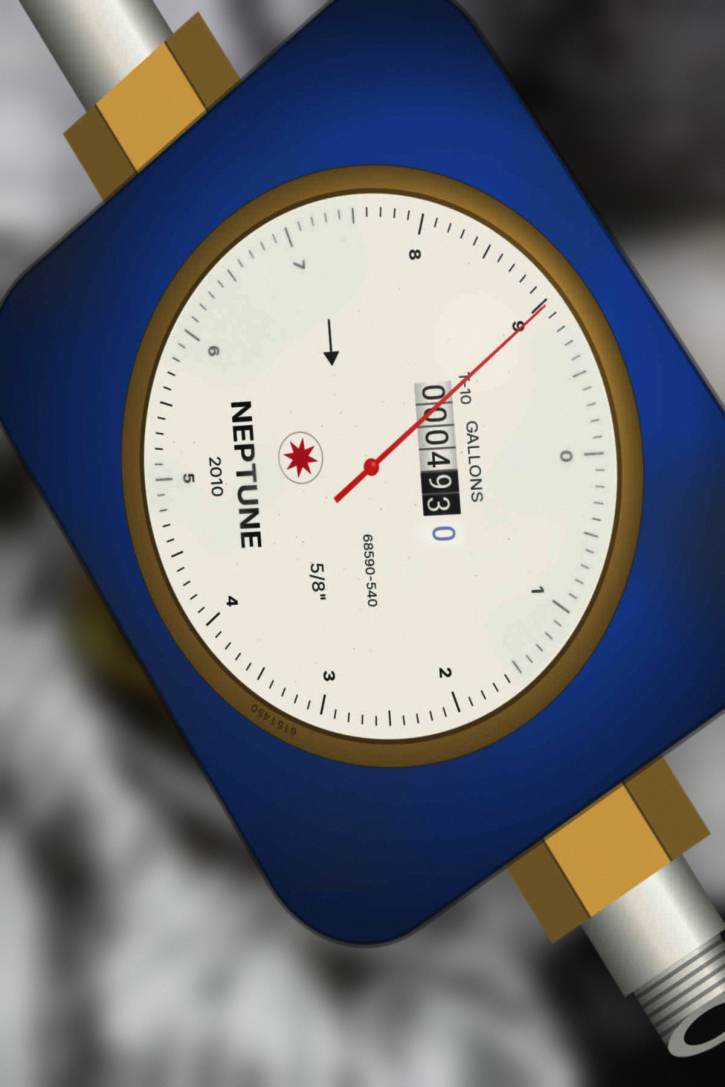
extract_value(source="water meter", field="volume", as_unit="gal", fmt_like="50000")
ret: 4929.0
